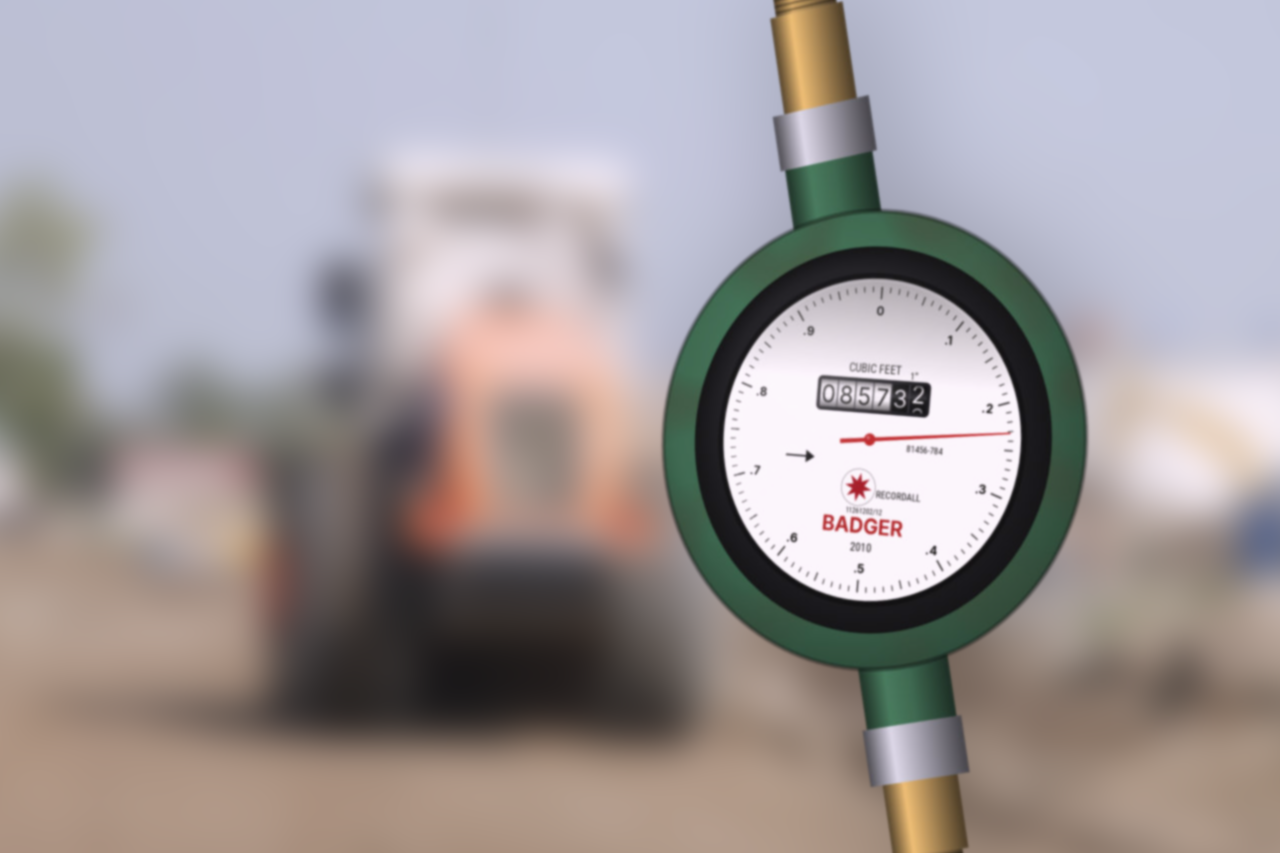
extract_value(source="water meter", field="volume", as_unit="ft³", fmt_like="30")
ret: 85732.23
